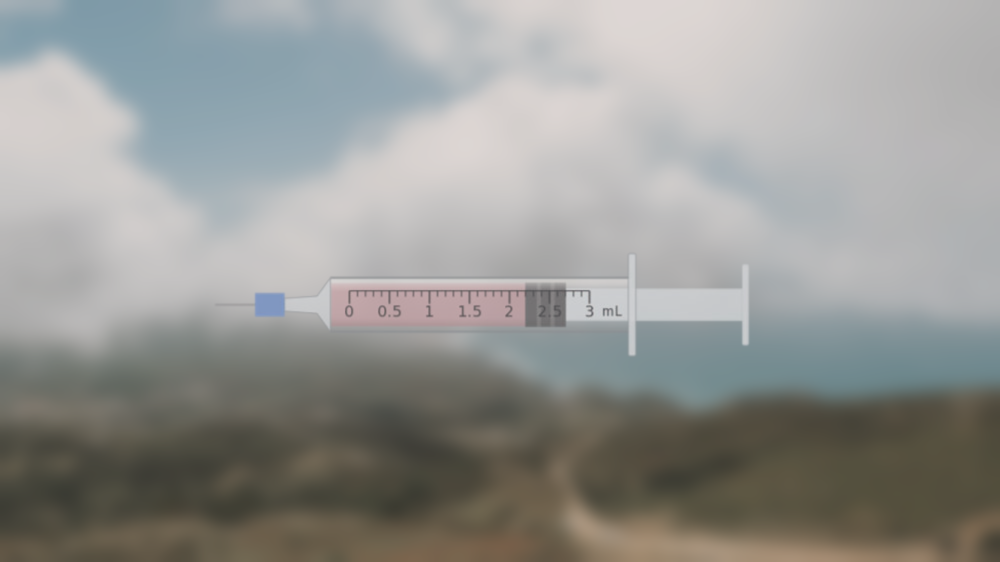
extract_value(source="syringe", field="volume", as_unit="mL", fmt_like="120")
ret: 2.2
